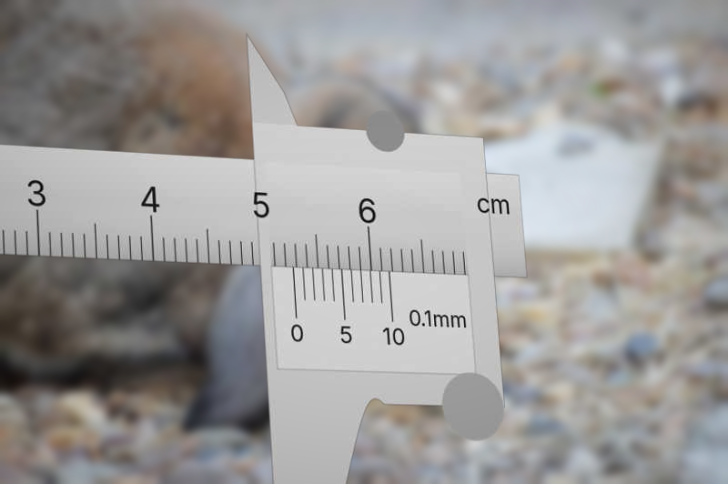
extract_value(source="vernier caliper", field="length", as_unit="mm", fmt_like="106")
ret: 52.7
